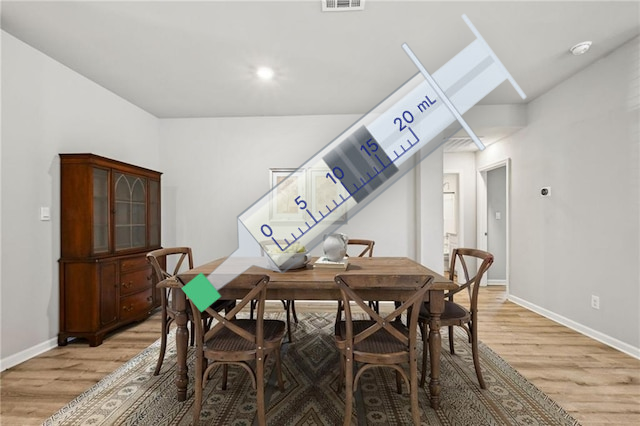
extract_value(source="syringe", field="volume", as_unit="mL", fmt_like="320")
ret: 10
